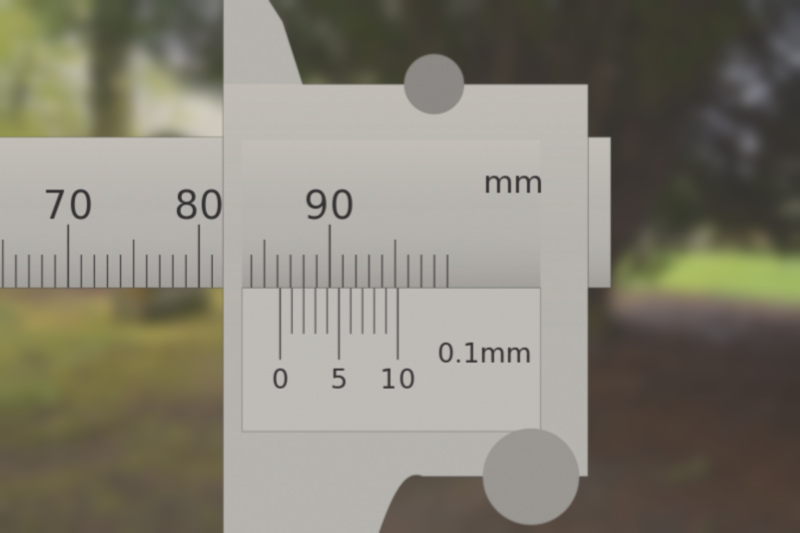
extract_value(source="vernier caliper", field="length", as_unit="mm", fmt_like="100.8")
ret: 86.2
